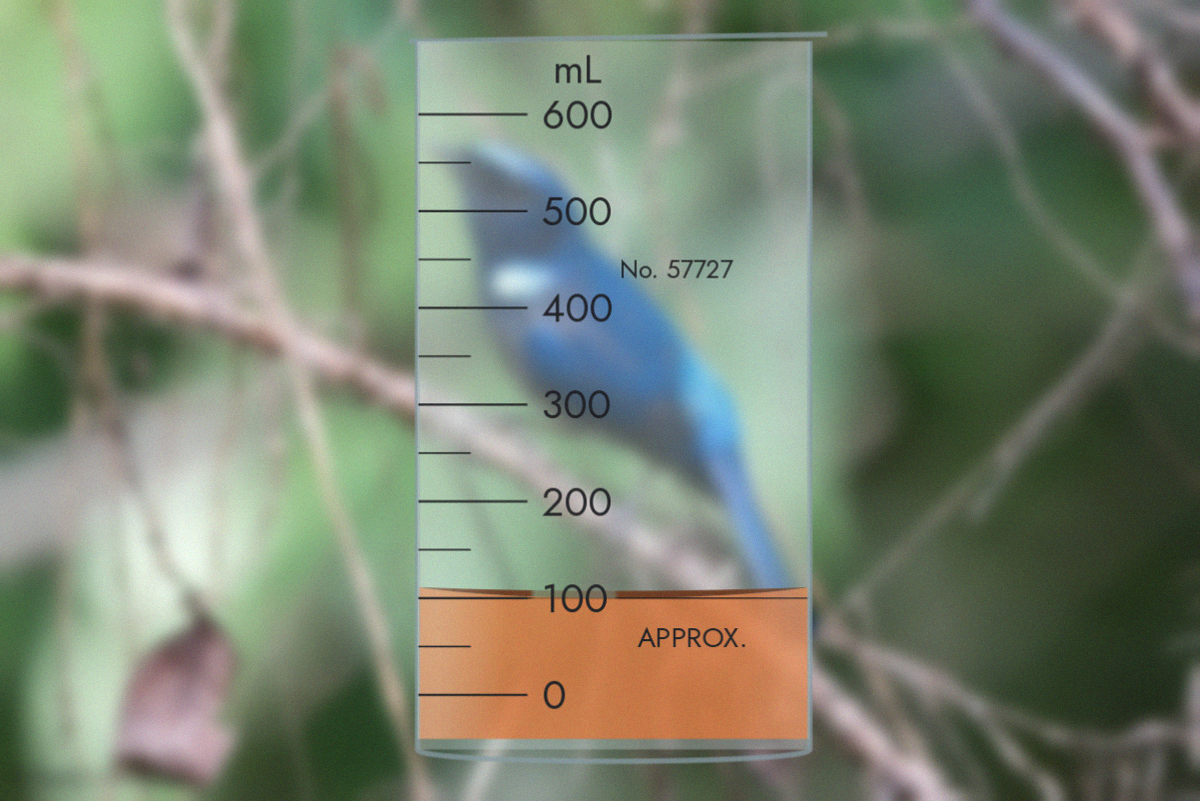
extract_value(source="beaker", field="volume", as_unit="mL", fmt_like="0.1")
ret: 100
